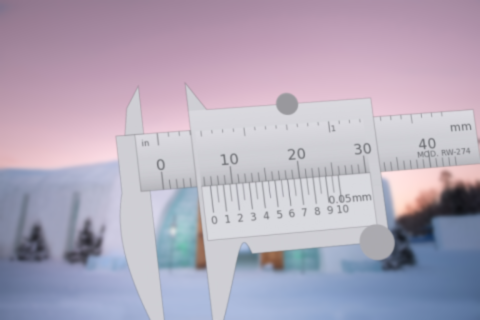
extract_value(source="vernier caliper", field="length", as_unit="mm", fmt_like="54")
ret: 6.8
